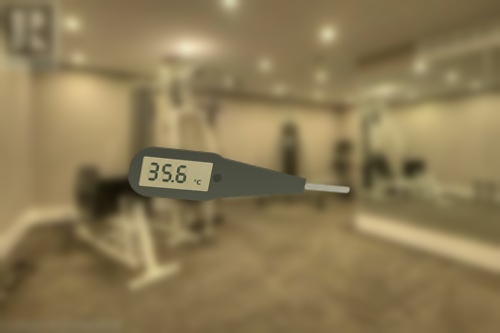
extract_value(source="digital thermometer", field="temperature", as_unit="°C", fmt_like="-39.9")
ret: 35.6
